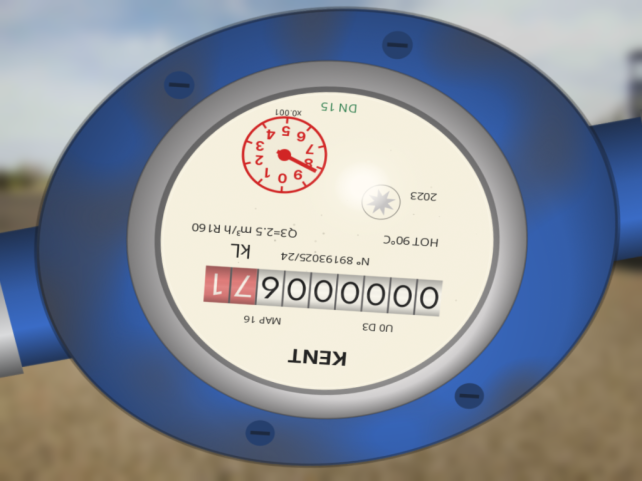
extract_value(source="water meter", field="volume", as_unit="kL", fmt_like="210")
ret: 6.718
